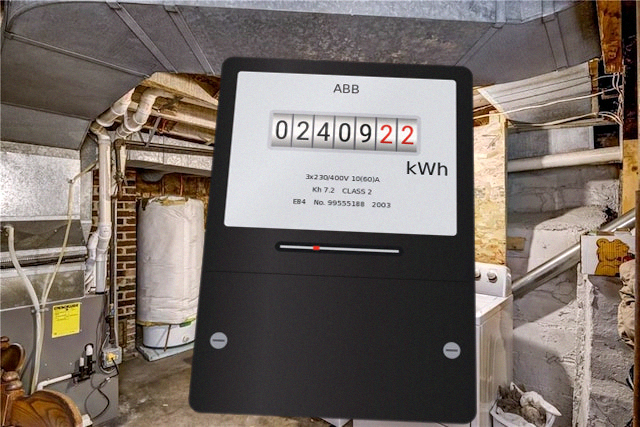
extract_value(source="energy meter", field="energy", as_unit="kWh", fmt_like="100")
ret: 2409.22
